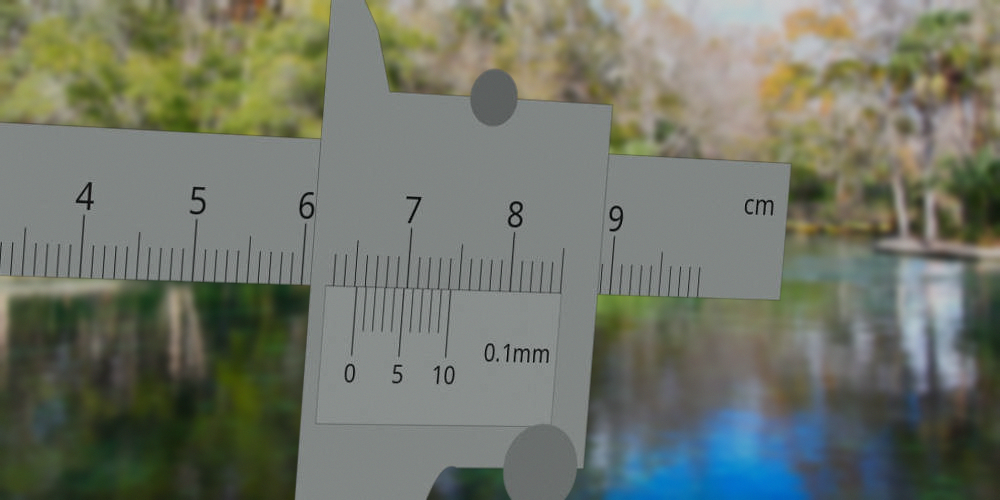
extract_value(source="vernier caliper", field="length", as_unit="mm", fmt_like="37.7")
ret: 65.2
